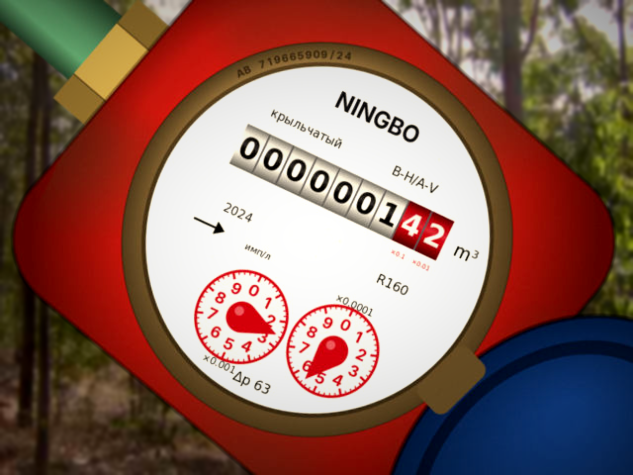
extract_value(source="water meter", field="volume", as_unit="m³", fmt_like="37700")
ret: 1.4225
